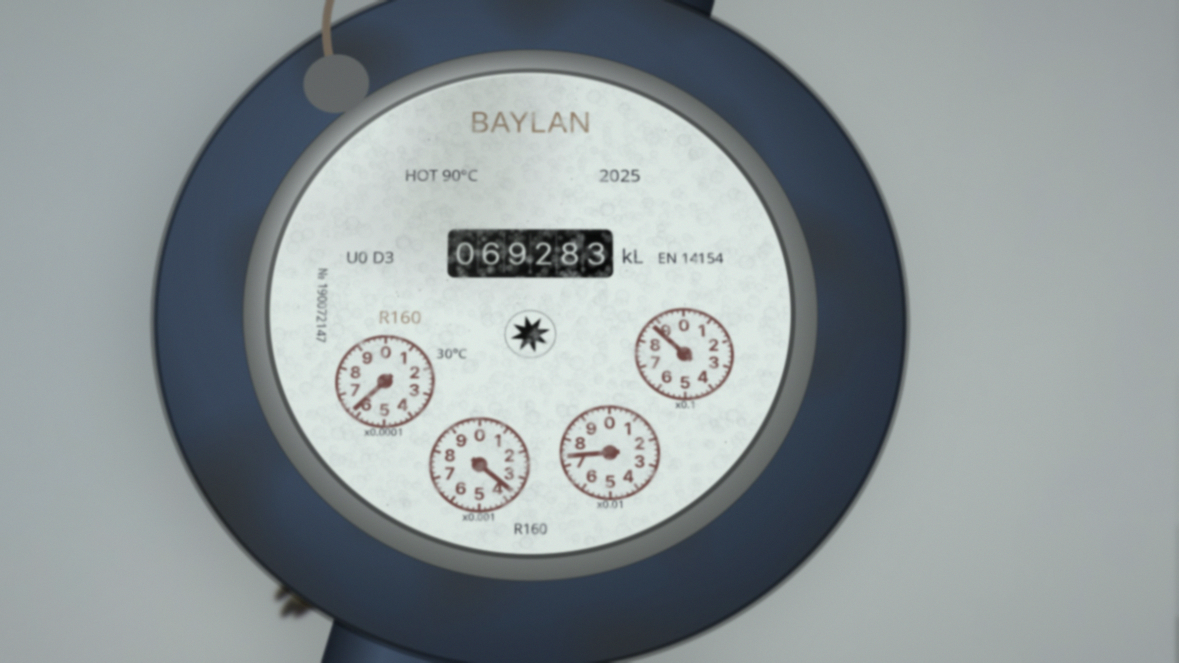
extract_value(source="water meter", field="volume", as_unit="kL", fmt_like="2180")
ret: 69283.8736
